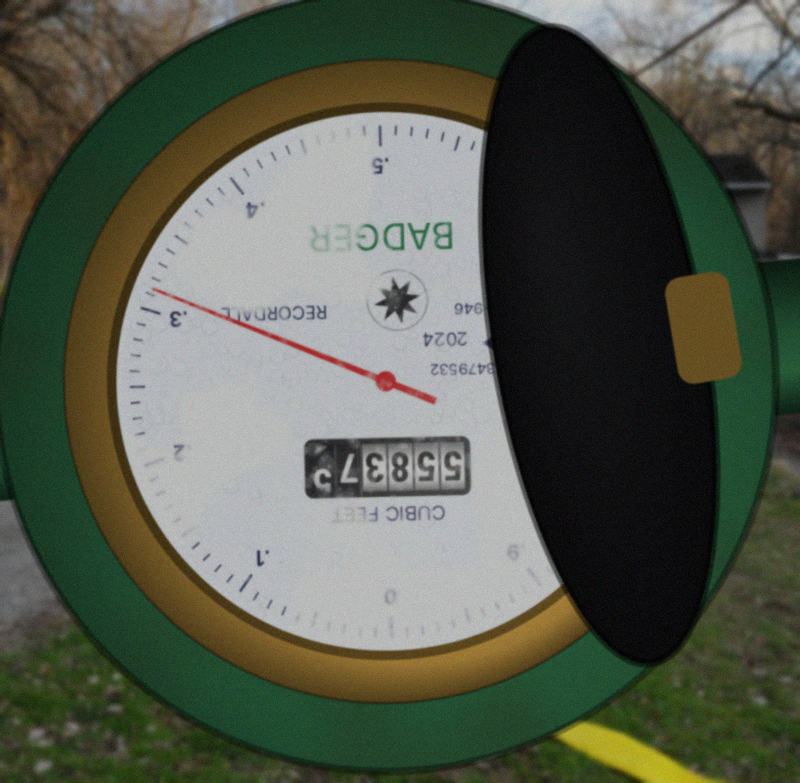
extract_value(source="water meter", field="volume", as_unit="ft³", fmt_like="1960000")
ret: 558375.31
